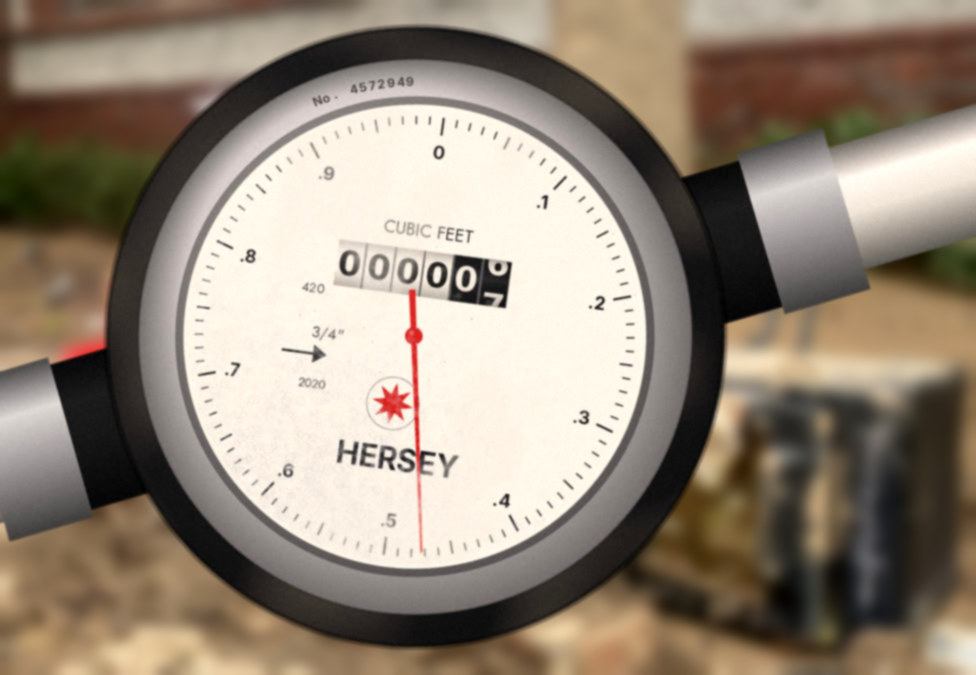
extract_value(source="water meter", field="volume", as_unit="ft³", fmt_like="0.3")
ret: 6.47
